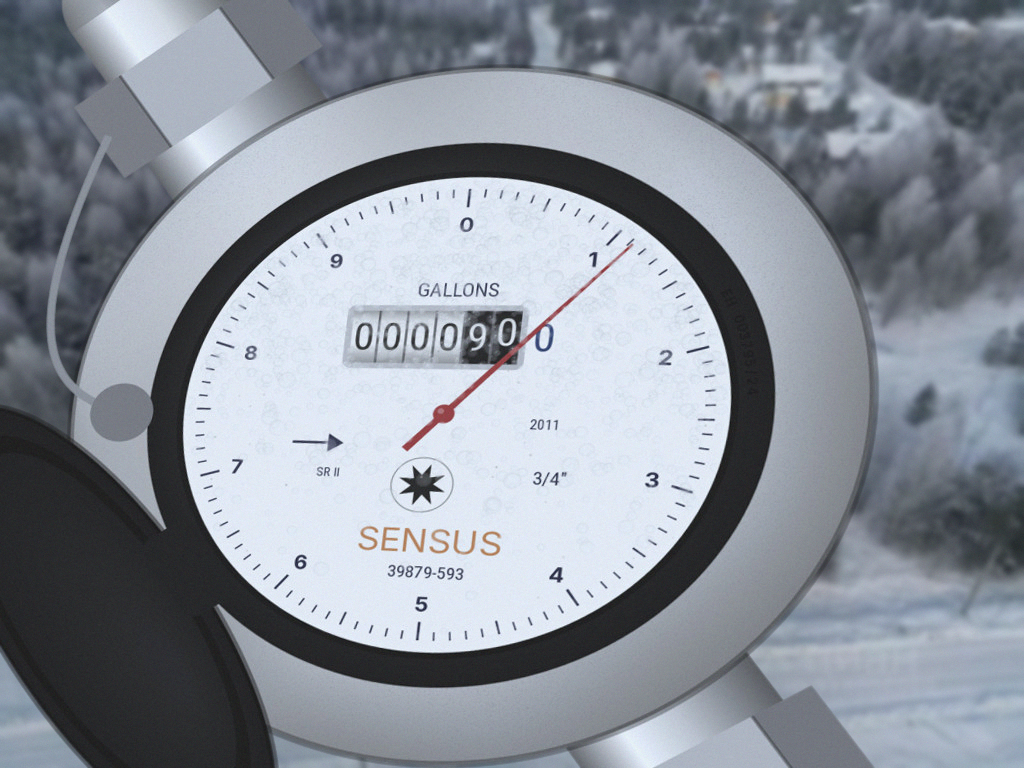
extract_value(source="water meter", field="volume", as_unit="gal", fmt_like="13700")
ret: 901.1
